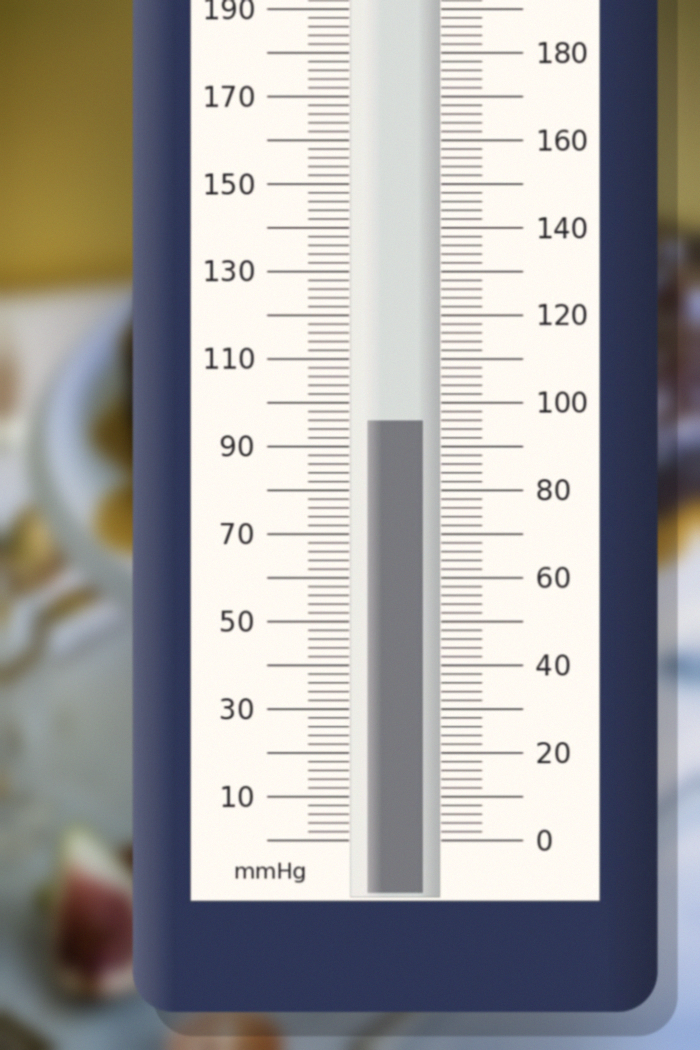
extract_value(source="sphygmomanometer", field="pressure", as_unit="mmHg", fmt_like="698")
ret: 96
